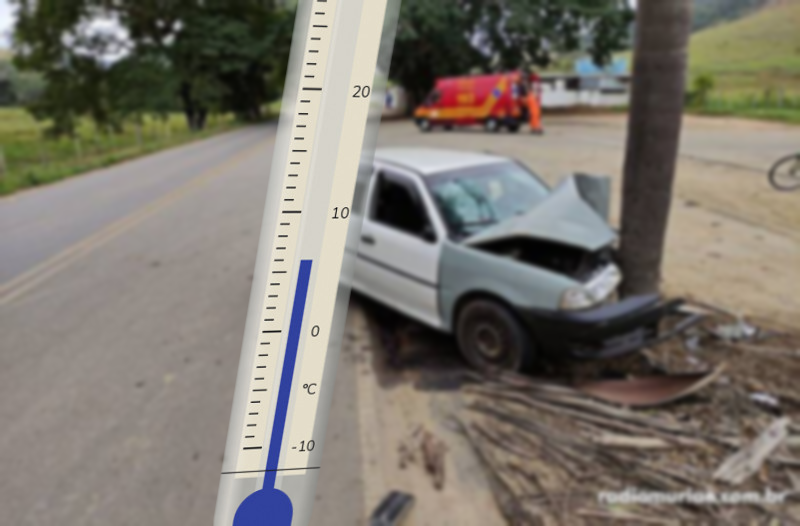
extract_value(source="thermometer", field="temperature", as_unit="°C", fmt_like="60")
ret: 6
